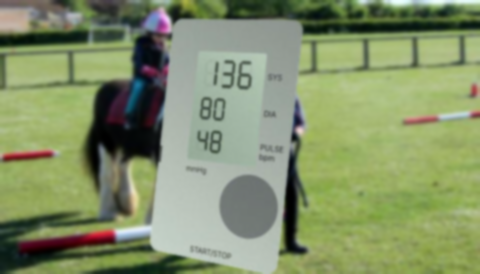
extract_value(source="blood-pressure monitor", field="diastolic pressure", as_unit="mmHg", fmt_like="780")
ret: 80
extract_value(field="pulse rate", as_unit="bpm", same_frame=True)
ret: 48
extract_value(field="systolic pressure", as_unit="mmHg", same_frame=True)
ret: 136
